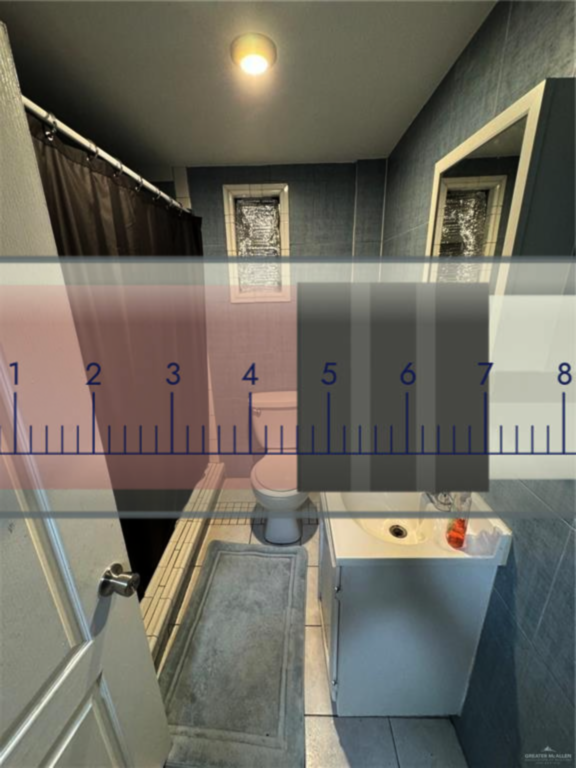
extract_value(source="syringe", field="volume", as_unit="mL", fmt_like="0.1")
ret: 4.6
